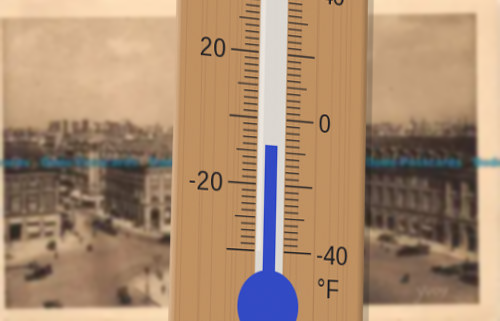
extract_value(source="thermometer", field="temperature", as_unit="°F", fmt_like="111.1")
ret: -8
